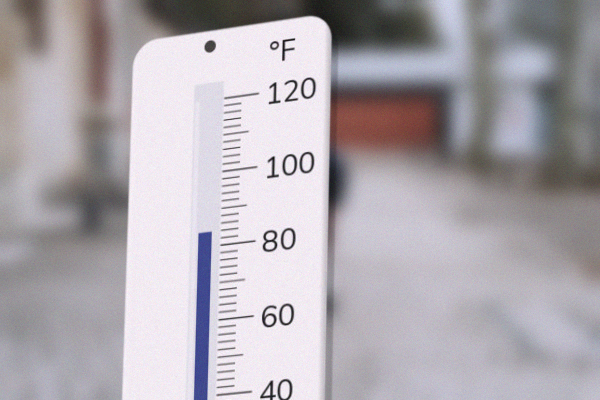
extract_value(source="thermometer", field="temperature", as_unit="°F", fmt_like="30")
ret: 84
